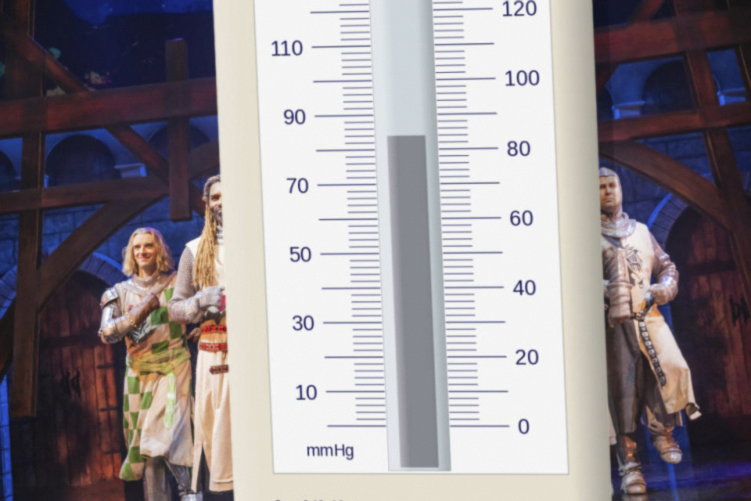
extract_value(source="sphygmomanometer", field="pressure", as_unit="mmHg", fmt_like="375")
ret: 84
